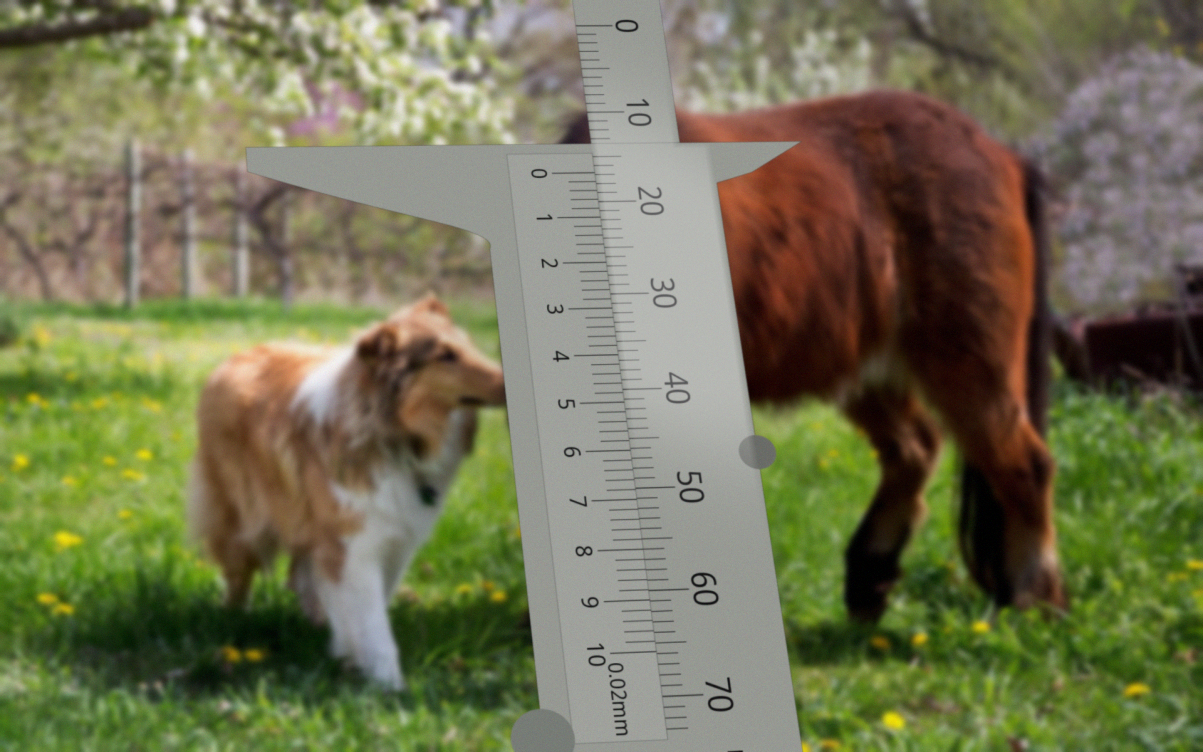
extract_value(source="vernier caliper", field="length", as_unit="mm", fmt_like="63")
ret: 16.8
